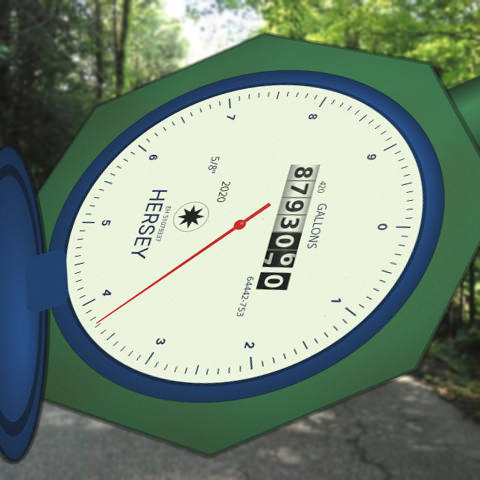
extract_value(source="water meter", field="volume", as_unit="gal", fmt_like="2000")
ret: 8793063.7
